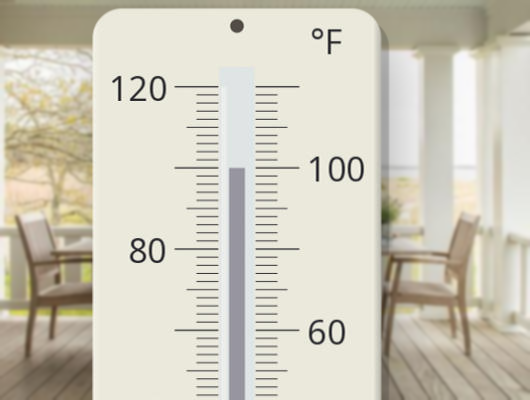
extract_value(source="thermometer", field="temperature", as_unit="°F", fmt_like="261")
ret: 100
